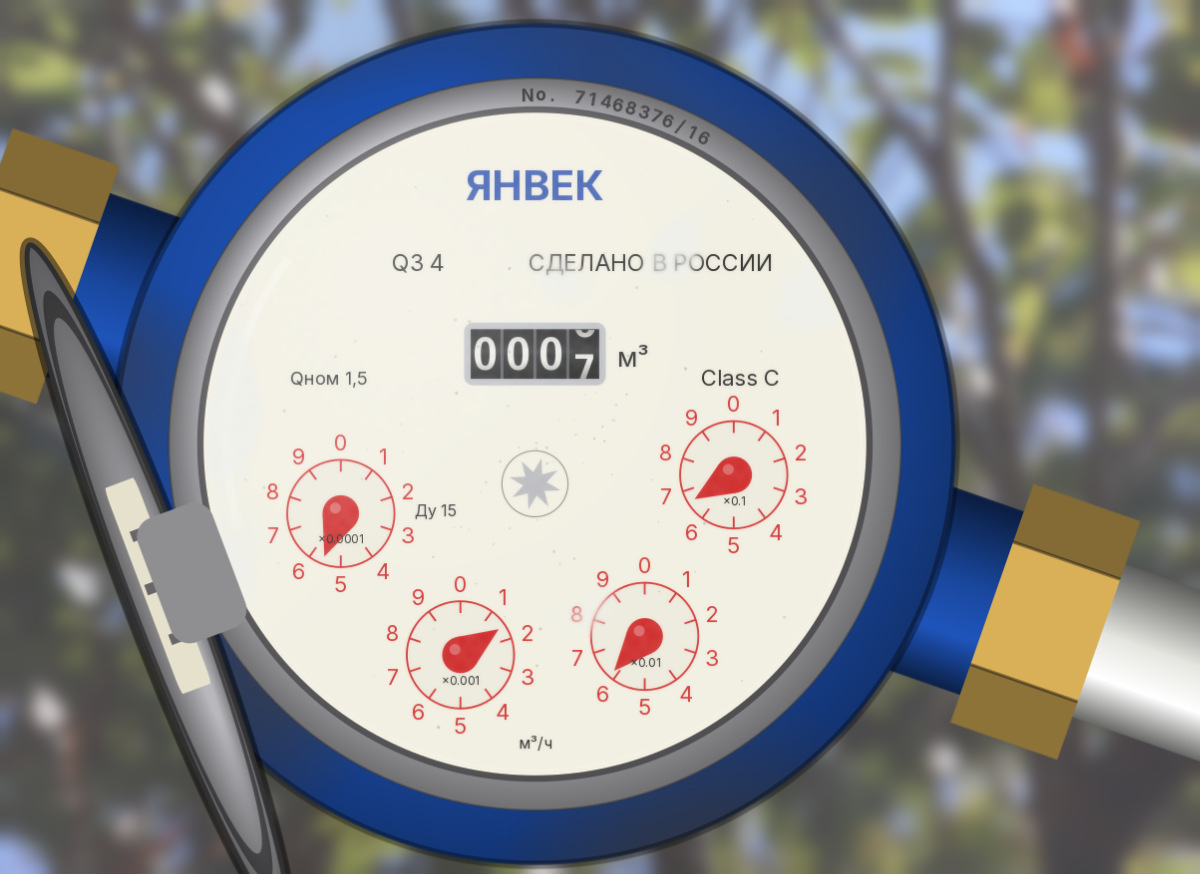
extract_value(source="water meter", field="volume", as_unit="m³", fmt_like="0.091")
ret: 6.6615
